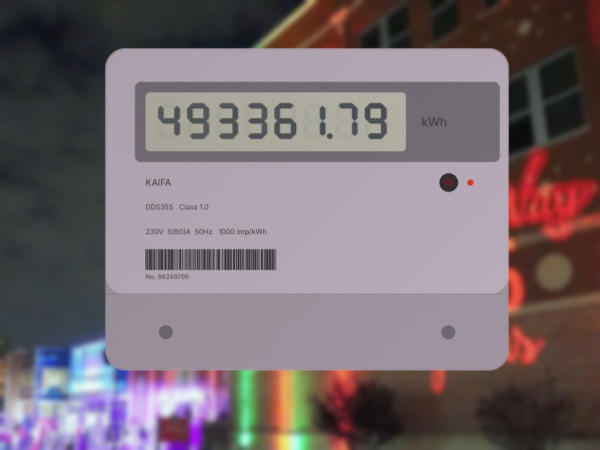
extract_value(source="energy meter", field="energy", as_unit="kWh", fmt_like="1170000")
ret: 493361.79
